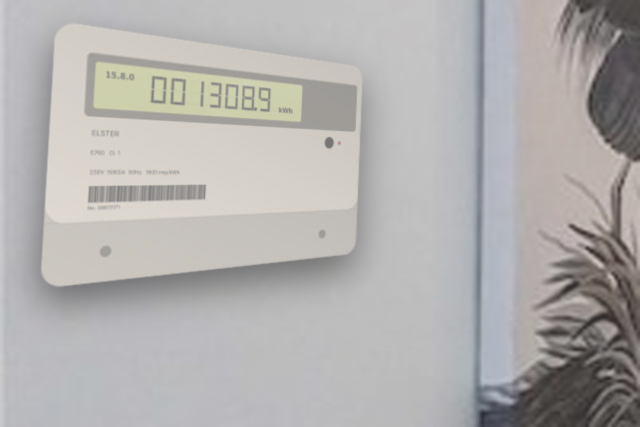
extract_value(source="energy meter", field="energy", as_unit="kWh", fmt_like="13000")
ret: 1308.9
